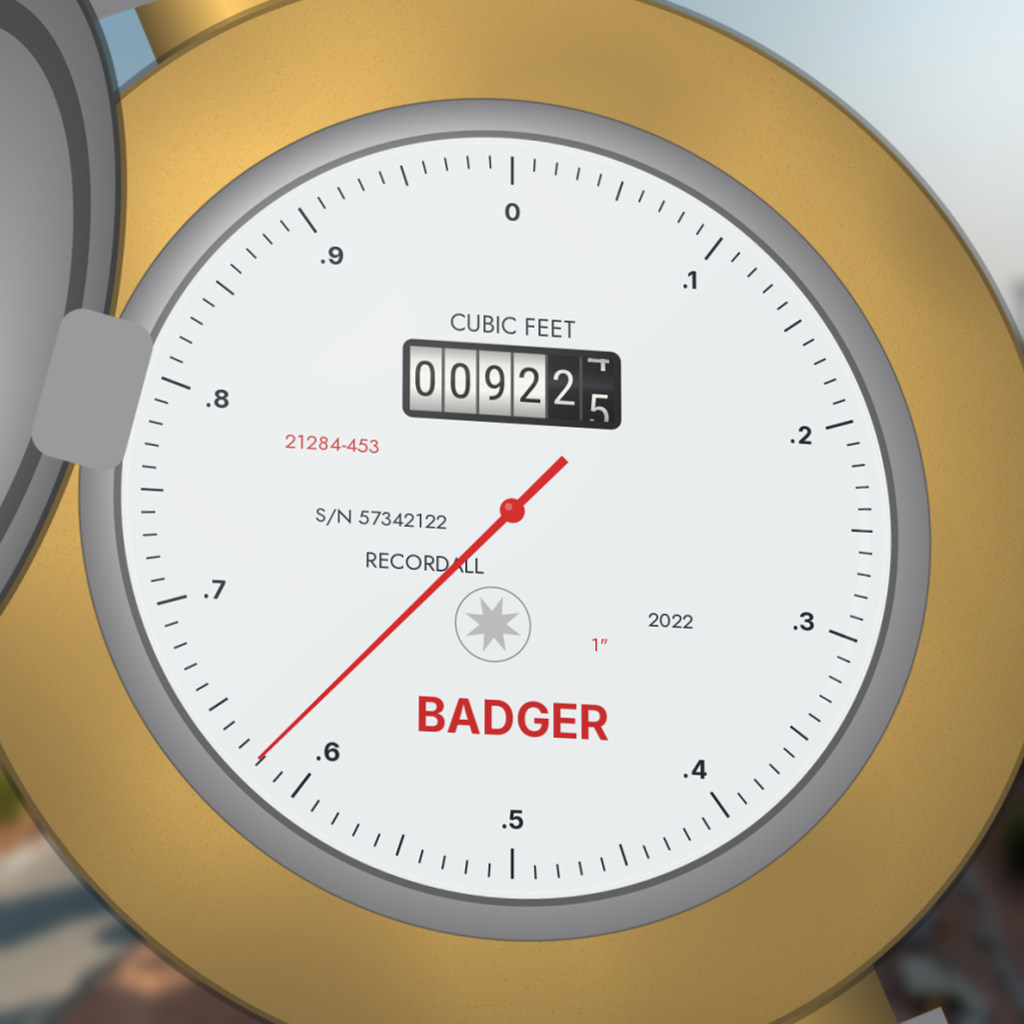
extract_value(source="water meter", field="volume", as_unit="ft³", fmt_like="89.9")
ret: 9224.62
